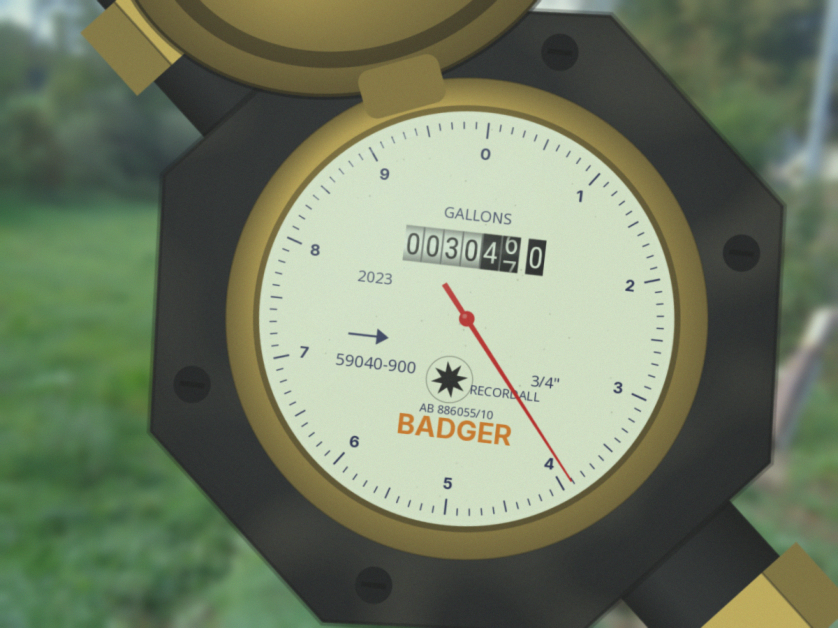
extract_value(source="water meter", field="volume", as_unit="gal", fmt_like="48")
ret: 30463.9
